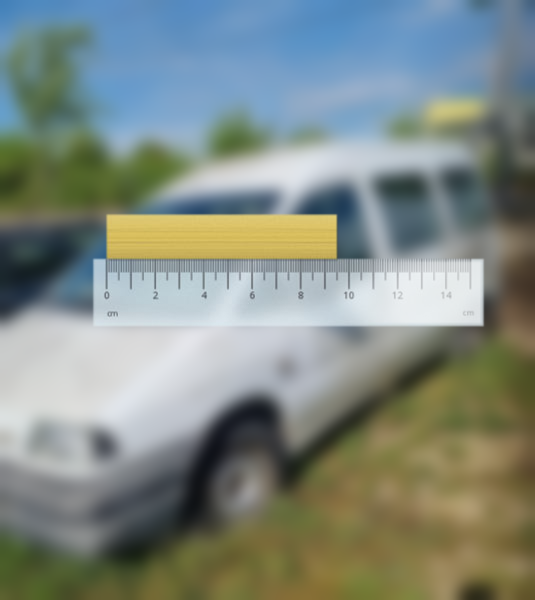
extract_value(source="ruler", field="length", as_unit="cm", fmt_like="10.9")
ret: 9.5
